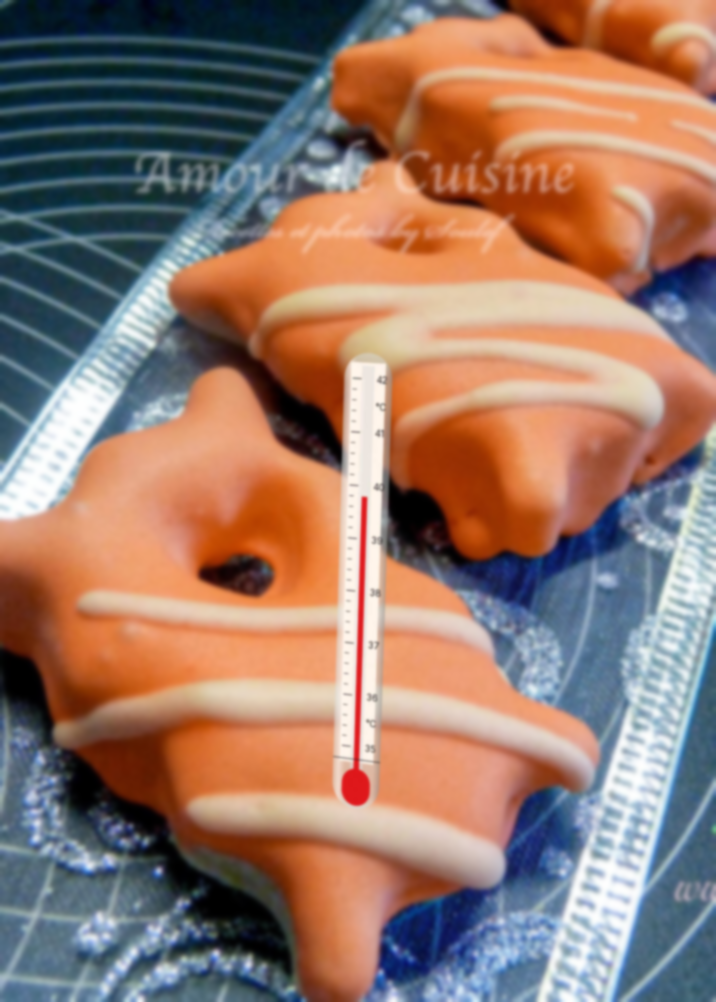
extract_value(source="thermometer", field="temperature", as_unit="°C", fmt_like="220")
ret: 39.8
